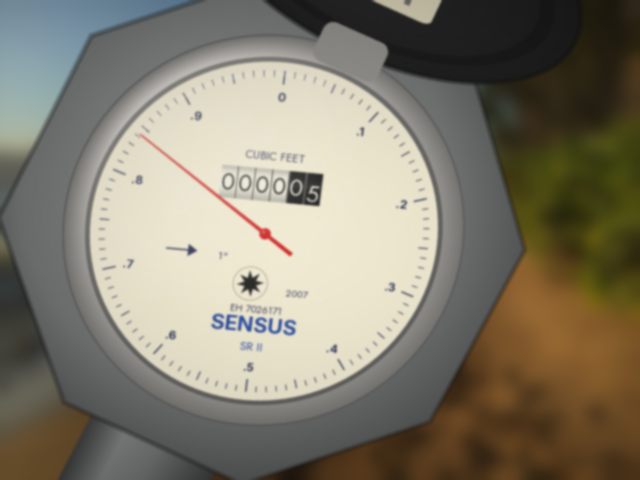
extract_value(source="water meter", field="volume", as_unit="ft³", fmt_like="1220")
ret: 4.84
